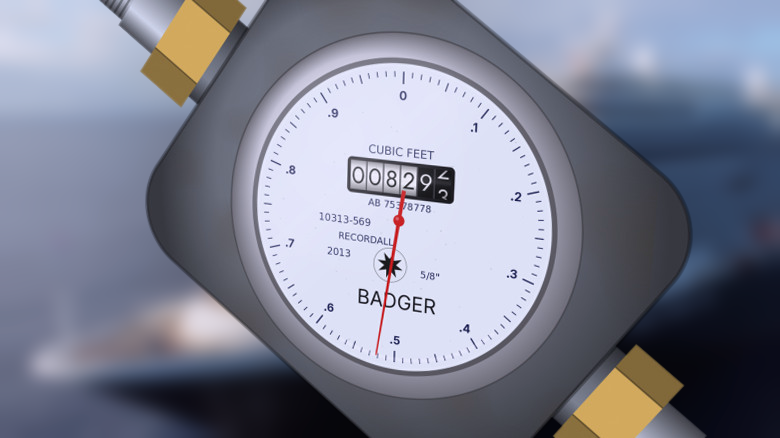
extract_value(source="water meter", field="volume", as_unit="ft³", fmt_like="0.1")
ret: 8292.52
